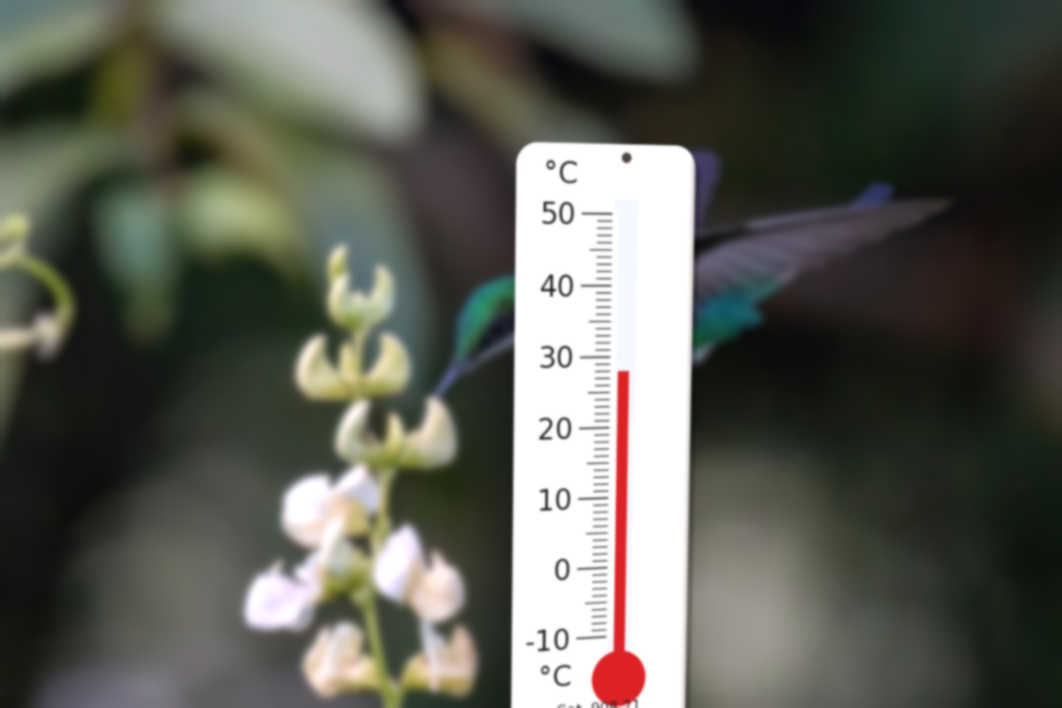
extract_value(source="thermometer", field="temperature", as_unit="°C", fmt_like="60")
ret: 28
